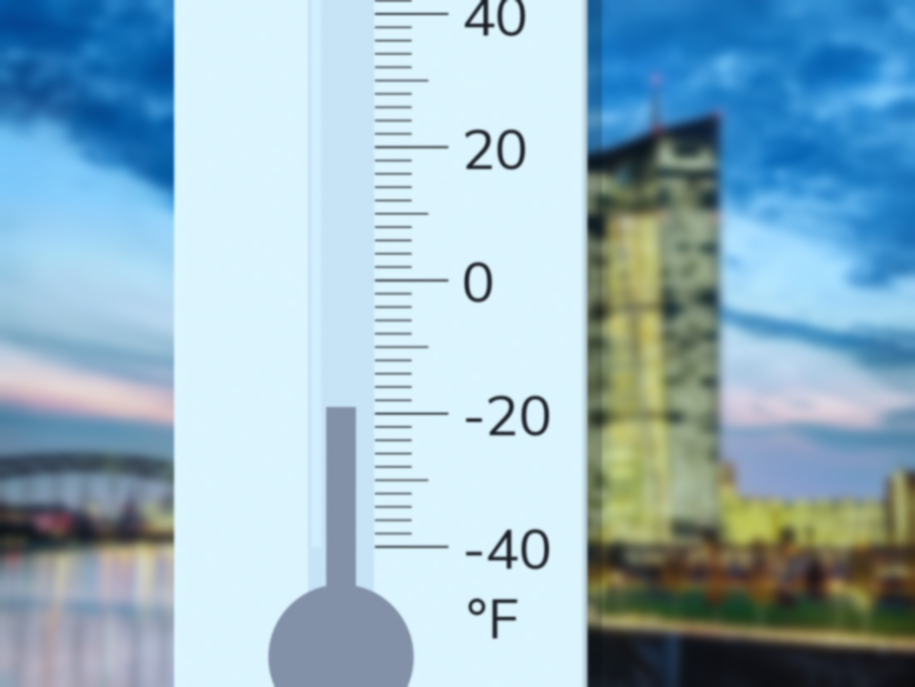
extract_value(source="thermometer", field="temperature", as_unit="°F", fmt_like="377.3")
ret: -19
